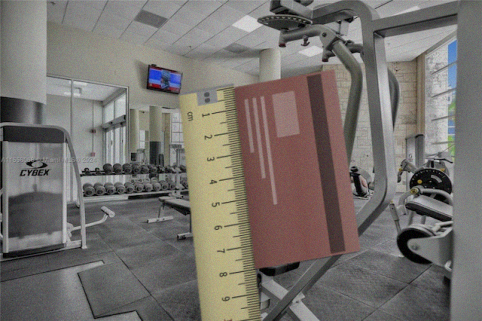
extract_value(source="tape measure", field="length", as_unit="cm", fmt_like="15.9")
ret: 8
